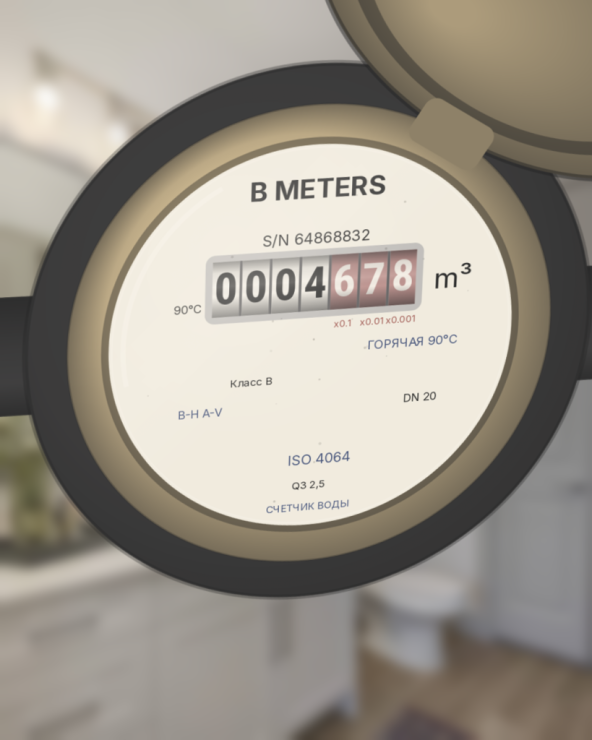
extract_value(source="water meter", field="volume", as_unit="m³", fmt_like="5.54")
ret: 4.678
